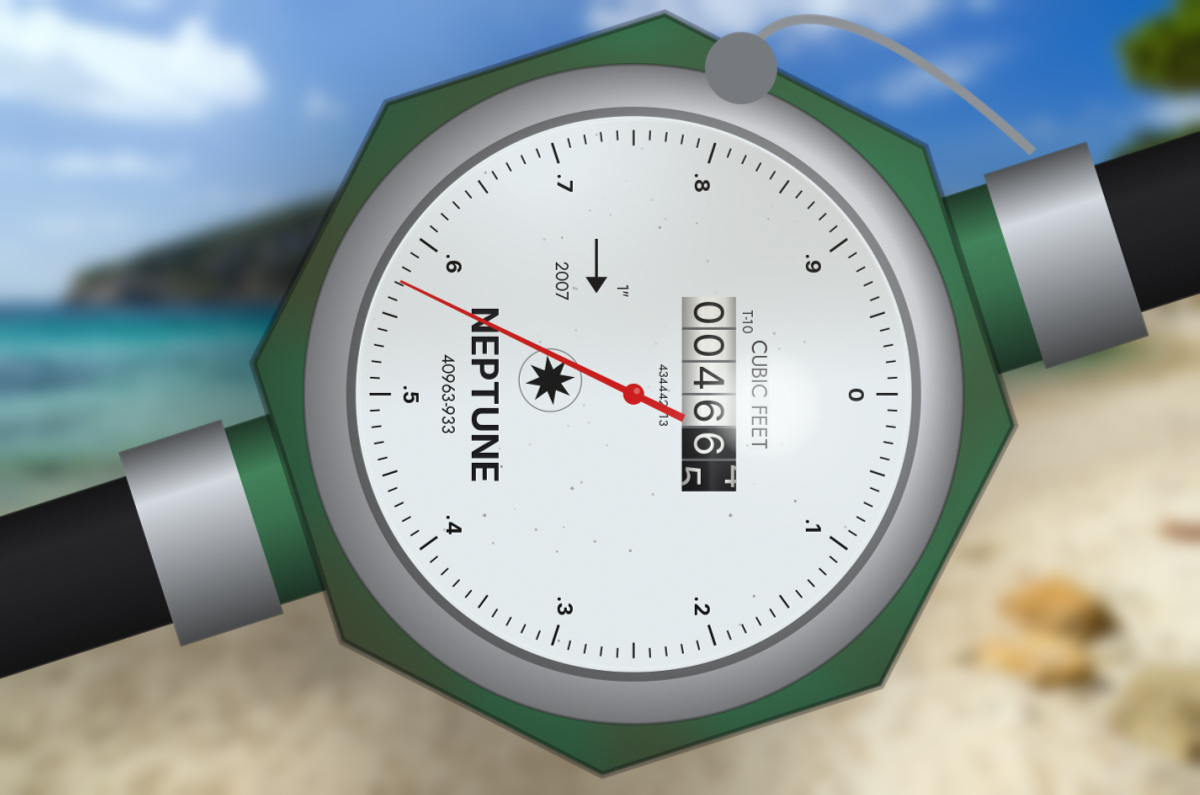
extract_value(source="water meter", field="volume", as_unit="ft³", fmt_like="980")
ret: 4664.57
